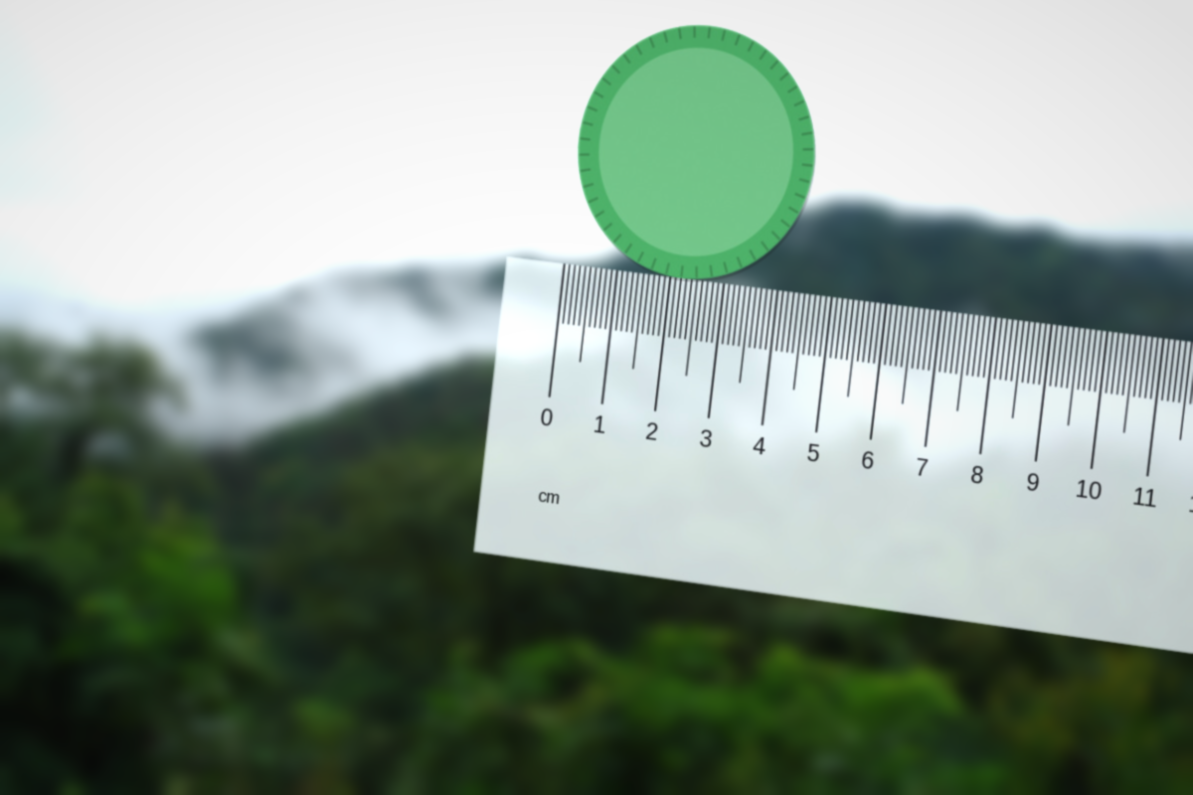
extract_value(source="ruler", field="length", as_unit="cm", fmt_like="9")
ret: 4.4
